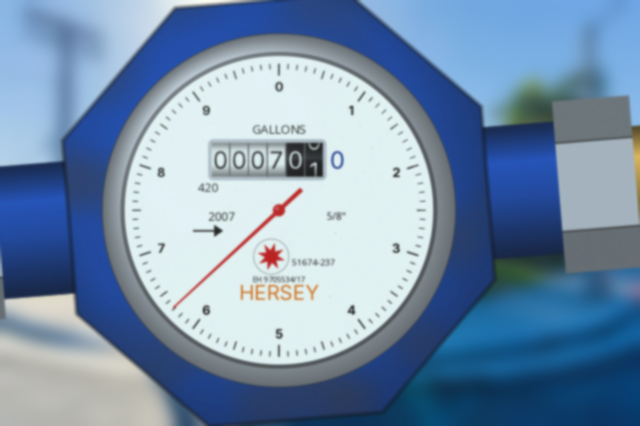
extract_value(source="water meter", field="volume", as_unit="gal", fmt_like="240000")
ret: 7006.3
